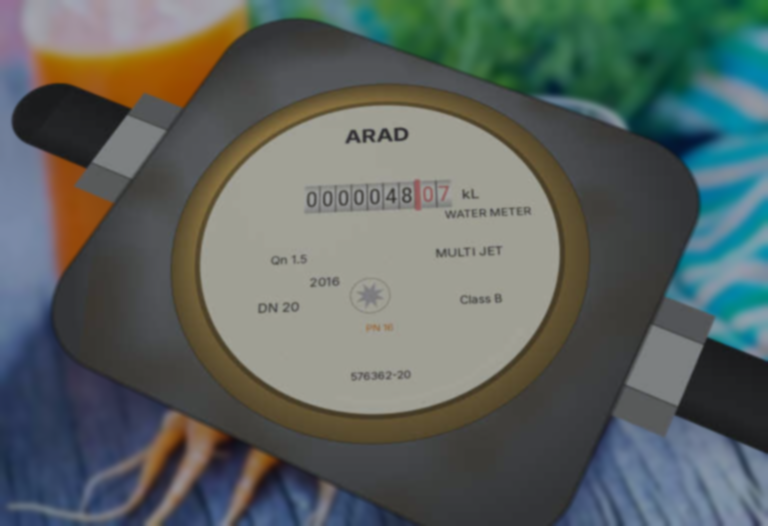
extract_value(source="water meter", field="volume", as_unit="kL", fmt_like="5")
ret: 48.07
